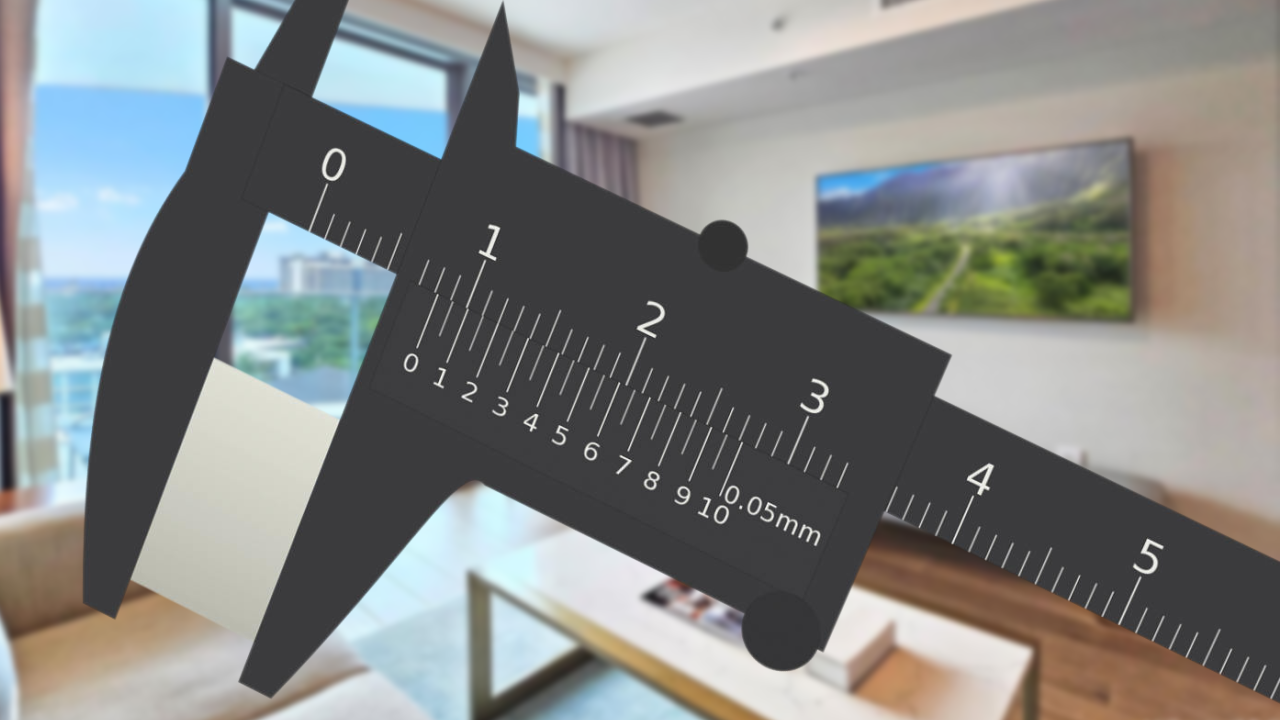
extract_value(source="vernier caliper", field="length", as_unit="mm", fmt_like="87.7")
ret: 8.2
